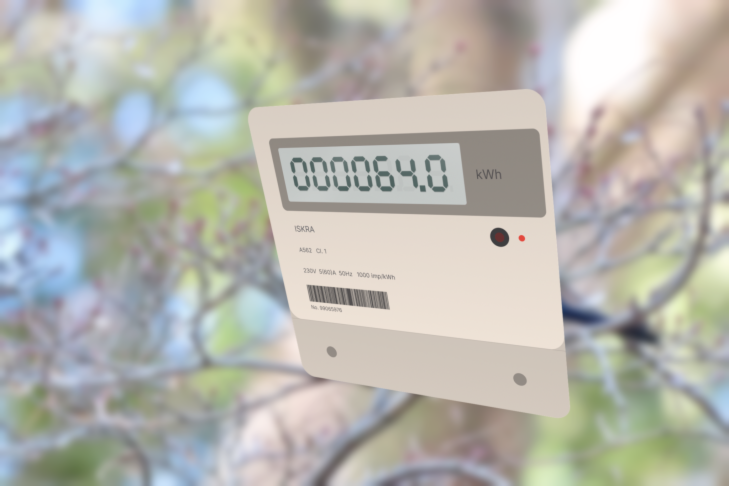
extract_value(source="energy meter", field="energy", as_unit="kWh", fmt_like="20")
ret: 64.0
